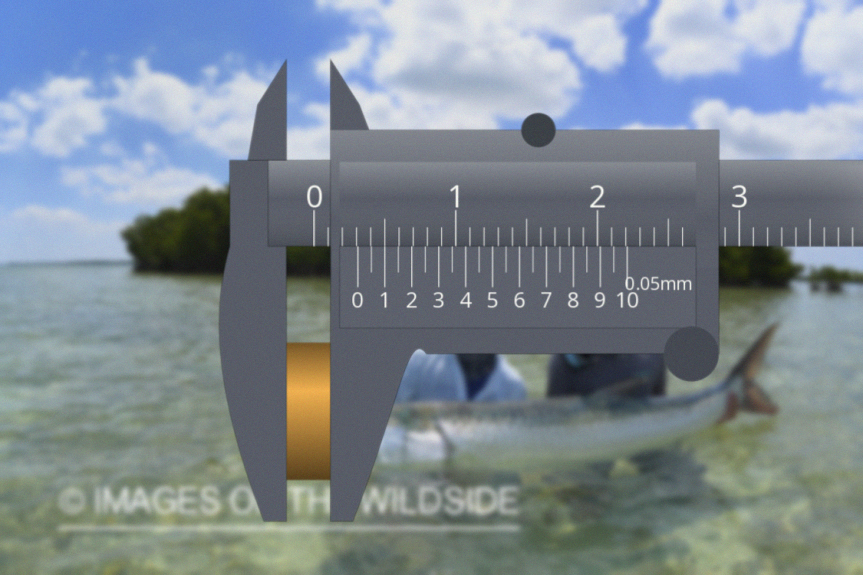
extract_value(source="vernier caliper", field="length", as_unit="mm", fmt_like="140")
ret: 3.1
